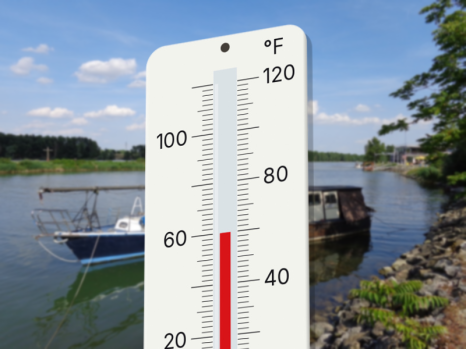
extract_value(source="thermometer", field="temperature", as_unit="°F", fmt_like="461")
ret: 60
